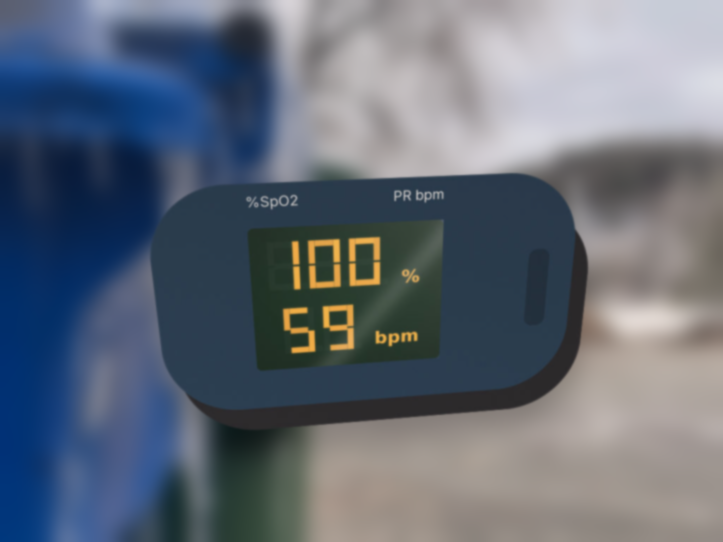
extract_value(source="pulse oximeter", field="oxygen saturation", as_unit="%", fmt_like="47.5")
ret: 100
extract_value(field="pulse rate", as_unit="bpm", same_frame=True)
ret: 59
